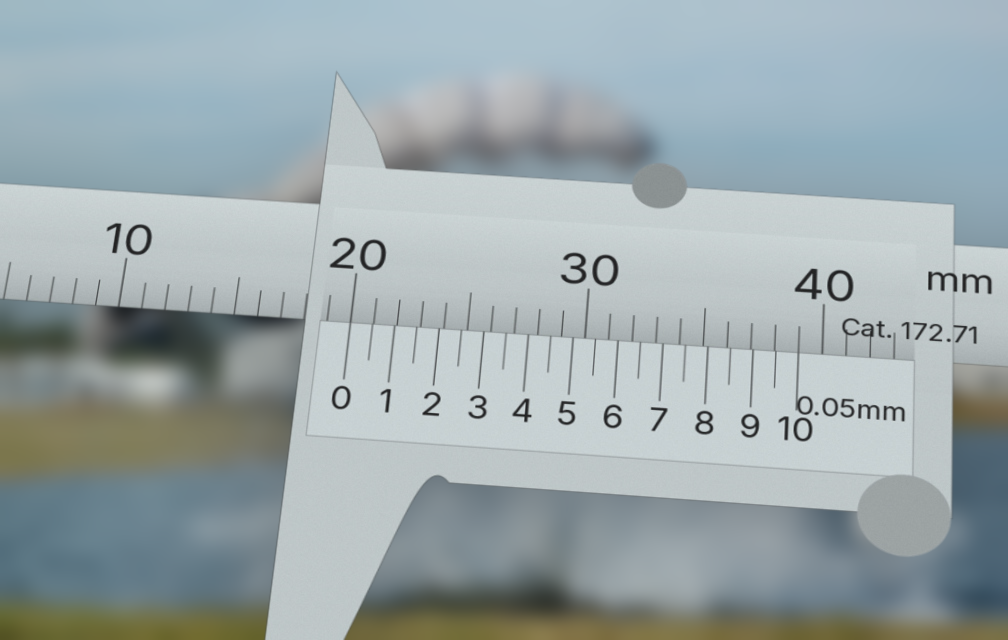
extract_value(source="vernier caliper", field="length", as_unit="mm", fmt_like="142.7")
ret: 20.0
